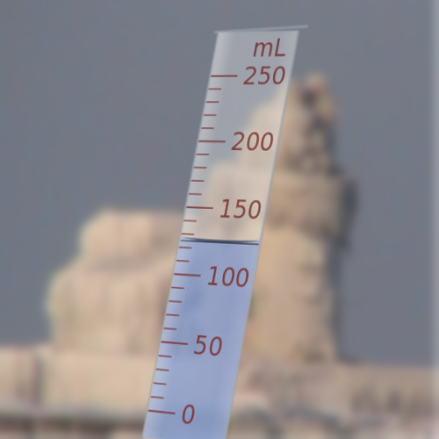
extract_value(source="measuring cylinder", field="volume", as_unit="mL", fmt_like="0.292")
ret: 125
